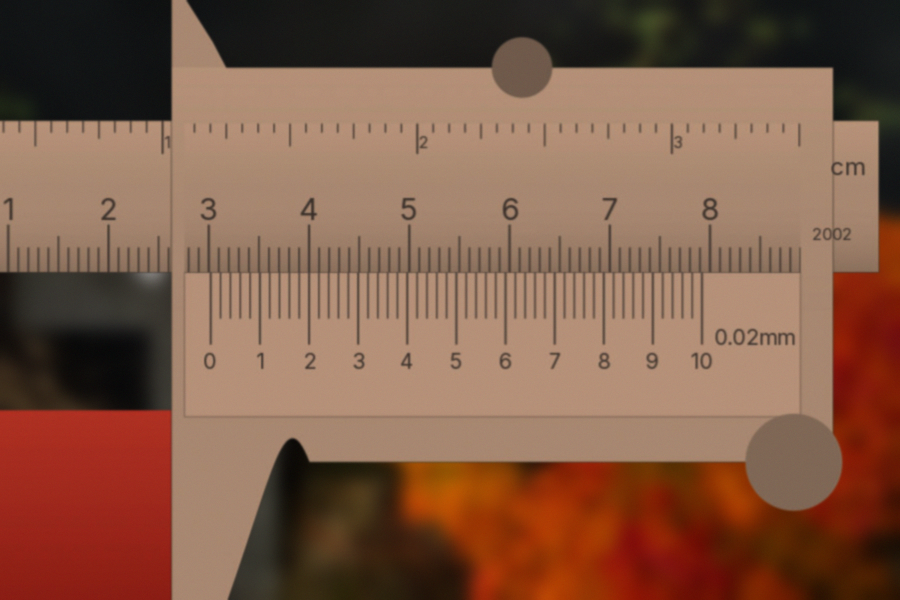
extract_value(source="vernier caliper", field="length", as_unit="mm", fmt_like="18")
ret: 30.2
